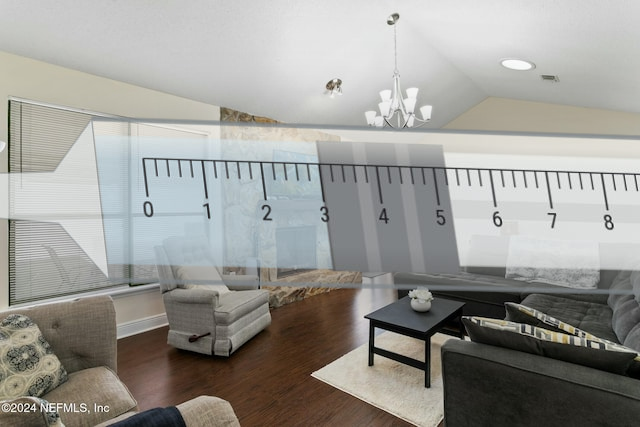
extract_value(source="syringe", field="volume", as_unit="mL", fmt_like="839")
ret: 3
